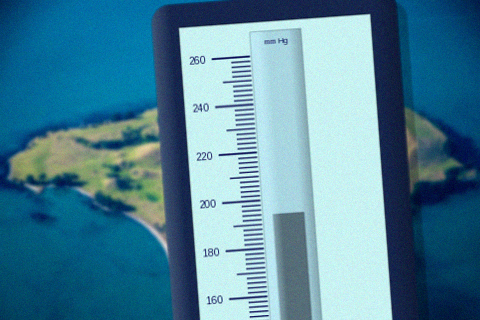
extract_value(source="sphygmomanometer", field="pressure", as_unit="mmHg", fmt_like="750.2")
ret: 194
